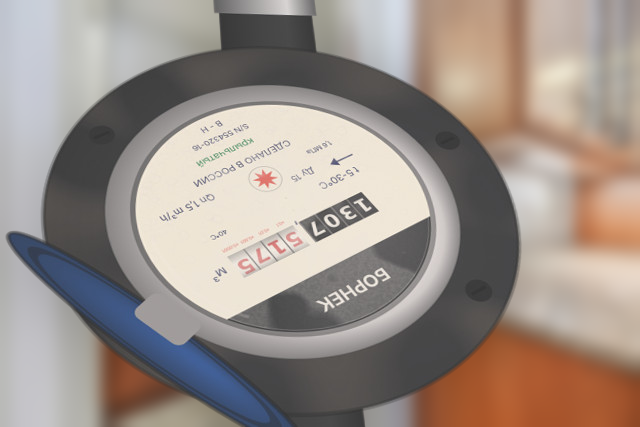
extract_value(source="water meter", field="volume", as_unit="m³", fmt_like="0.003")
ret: 1307.5175
